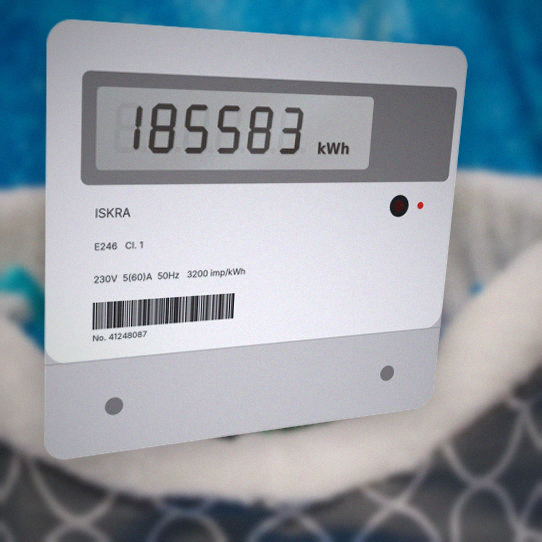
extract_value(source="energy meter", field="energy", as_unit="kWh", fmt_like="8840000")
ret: 185583
